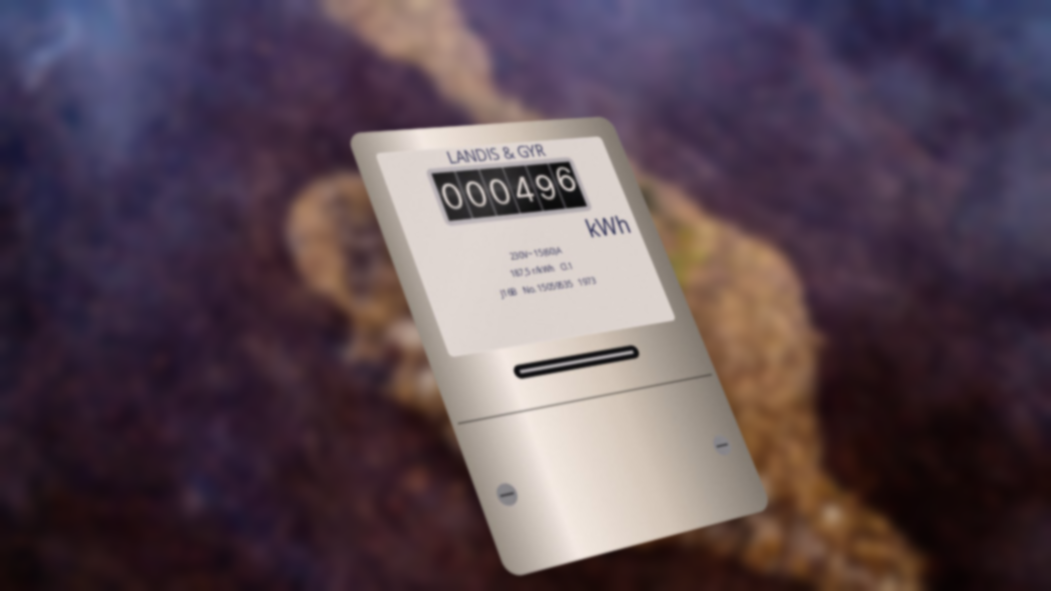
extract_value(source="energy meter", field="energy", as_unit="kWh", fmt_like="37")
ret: 496
